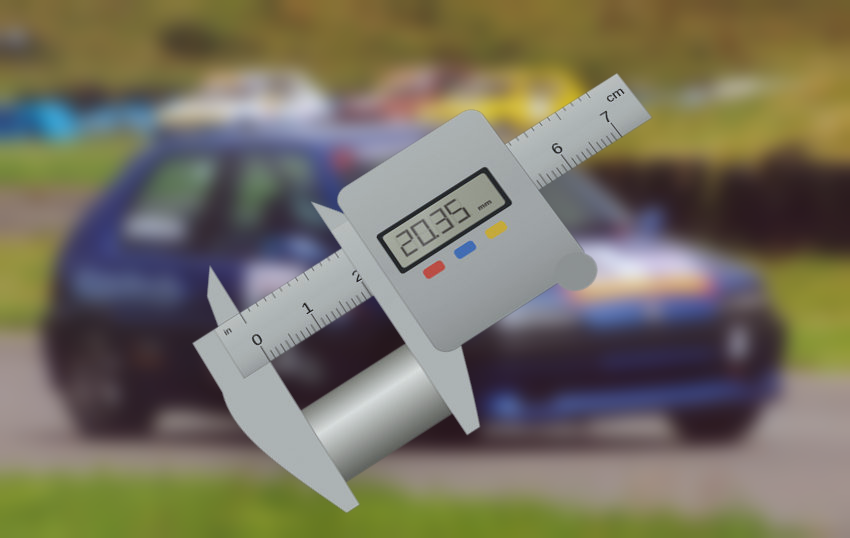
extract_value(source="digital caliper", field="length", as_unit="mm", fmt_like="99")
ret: 20.35
